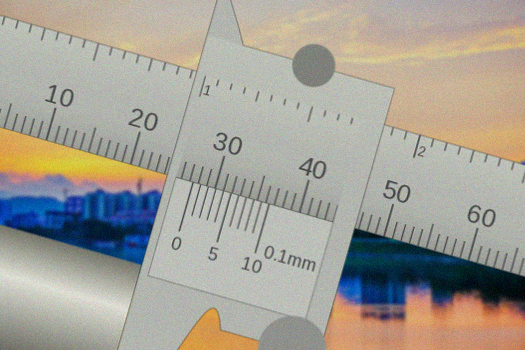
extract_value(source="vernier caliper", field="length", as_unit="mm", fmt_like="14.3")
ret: 27.4
